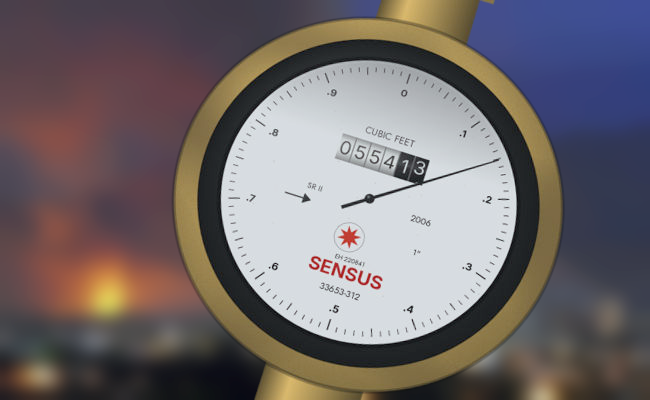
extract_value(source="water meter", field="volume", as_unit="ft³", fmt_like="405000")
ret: 55413.15
